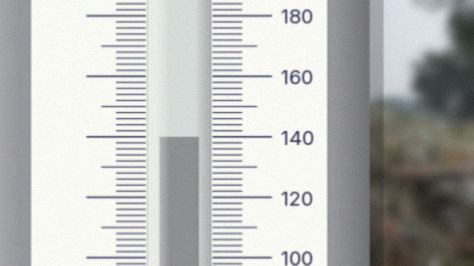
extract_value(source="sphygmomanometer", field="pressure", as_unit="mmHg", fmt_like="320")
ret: 140
